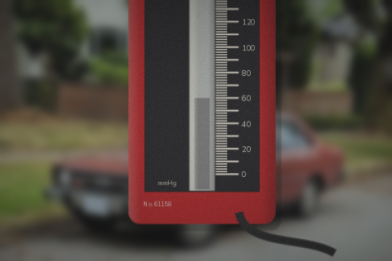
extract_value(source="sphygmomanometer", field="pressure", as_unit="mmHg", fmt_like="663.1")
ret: 60
